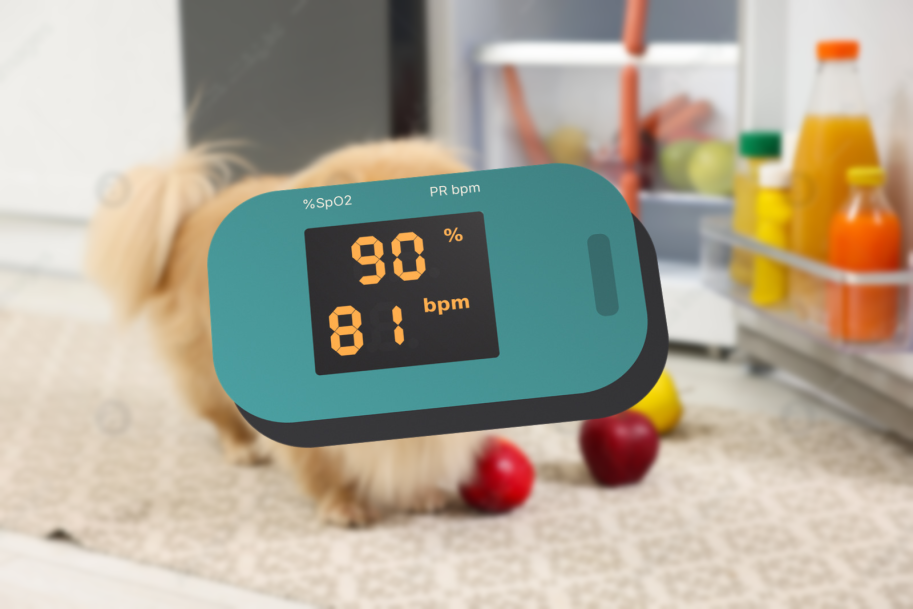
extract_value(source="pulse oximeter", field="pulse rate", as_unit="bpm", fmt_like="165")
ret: 81
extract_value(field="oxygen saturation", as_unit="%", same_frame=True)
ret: 90
